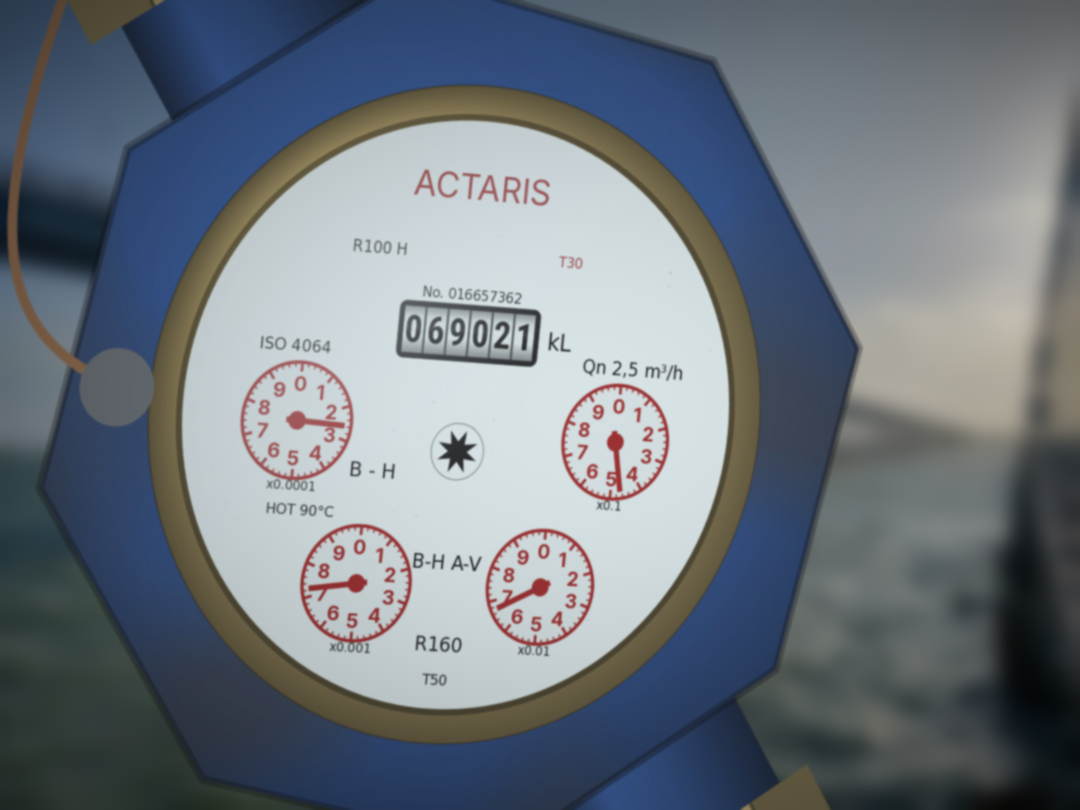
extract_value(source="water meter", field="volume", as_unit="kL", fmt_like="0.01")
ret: 69021.4672
